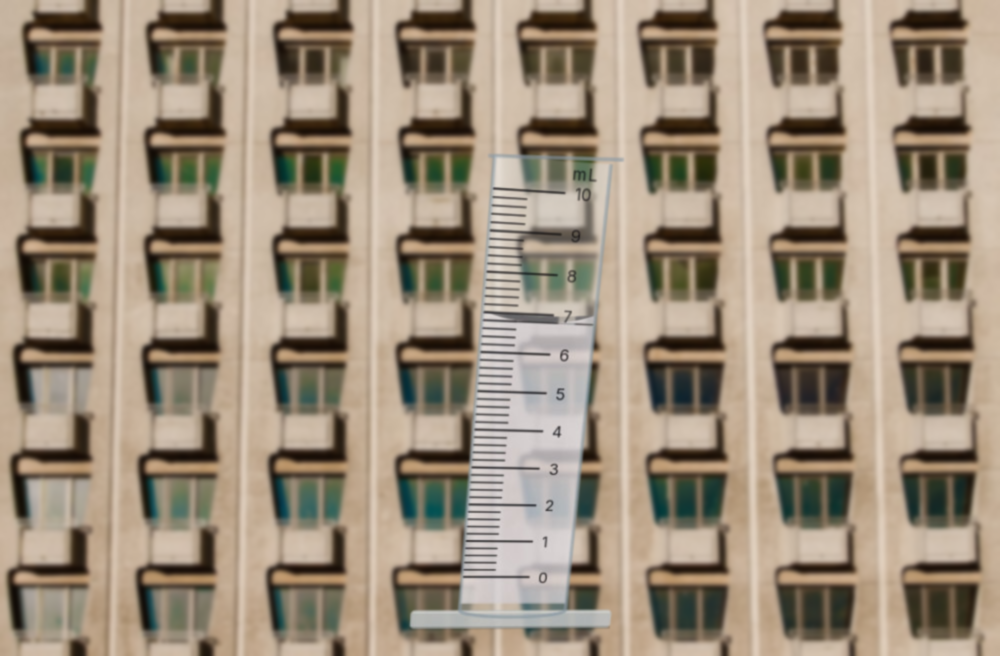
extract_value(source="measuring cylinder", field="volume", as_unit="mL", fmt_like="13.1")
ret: 6.8
